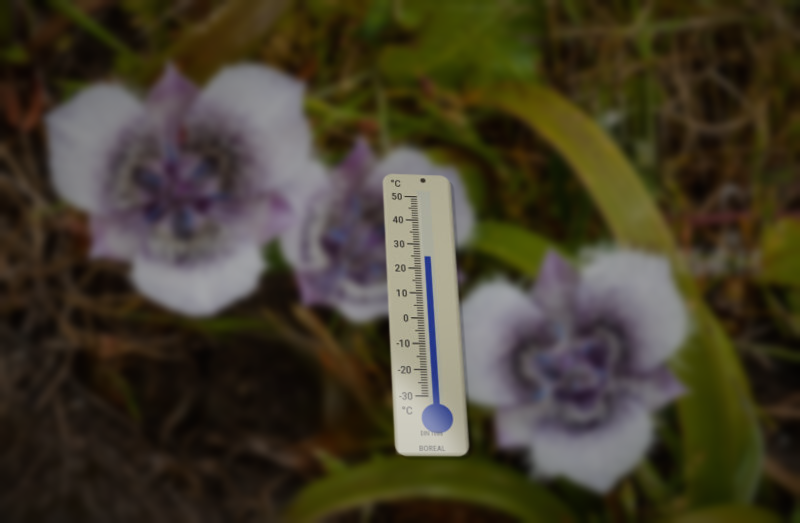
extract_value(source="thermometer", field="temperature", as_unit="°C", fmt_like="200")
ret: 25
